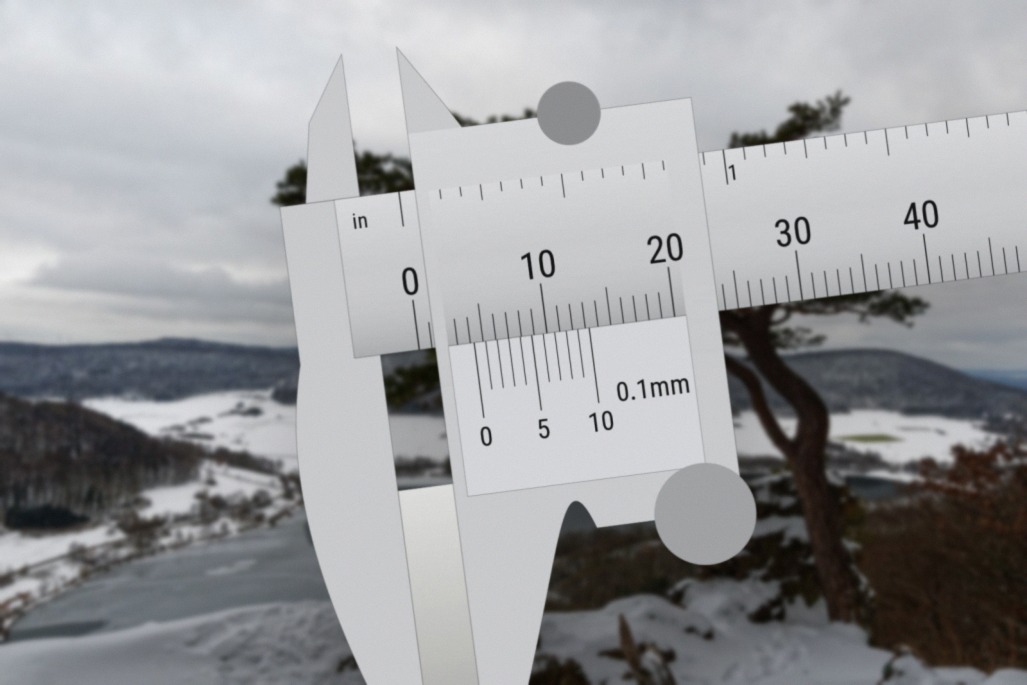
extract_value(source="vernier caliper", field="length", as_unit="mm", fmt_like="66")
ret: 4.3
